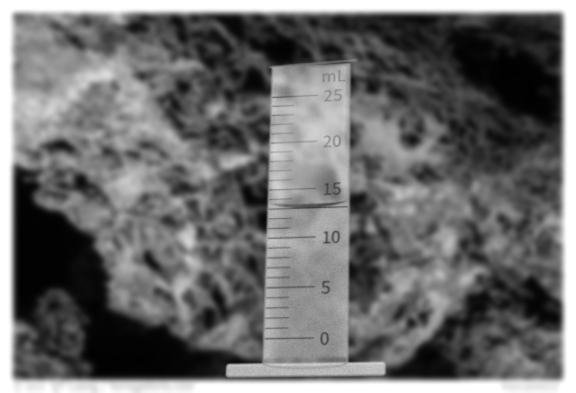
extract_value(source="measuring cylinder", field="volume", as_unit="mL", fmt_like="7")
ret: 13
